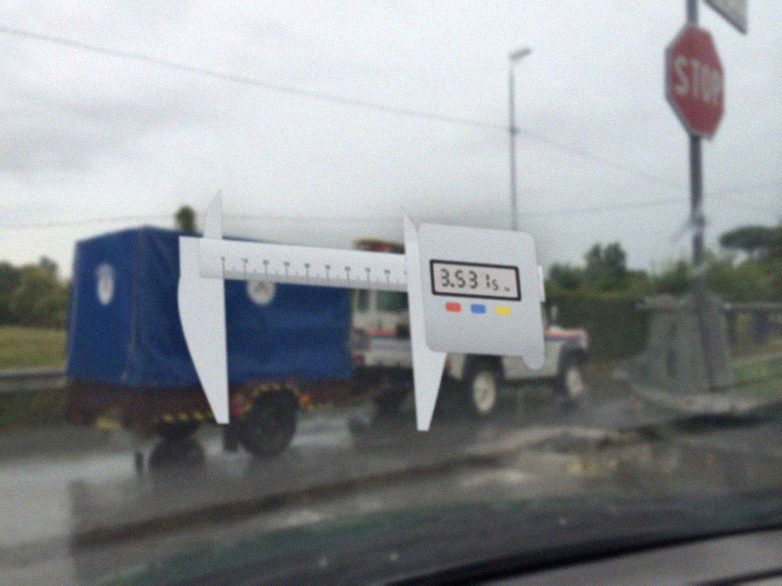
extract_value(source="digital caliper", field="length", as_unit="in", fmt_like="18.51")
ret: 3.5315
